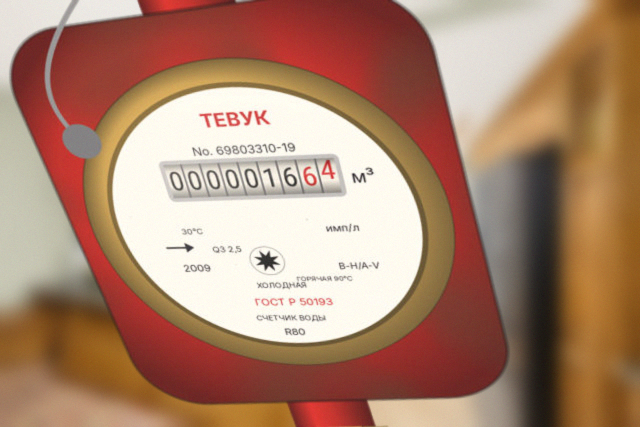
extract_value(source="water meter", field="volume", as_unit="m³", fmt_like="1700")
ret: 16.64
